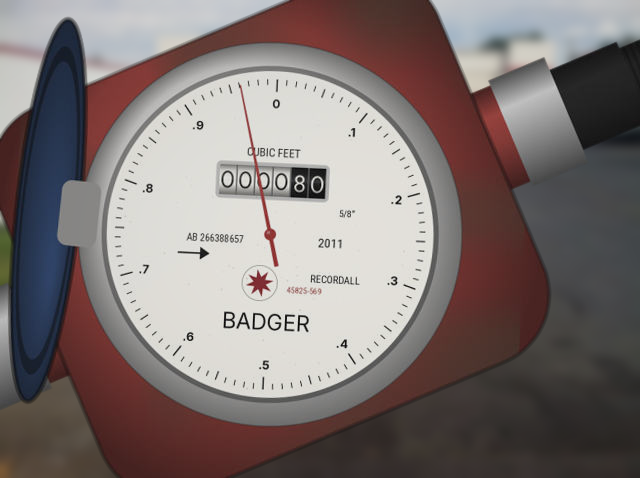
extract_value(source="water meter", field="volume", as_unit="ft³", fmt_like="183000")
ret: 79.96
